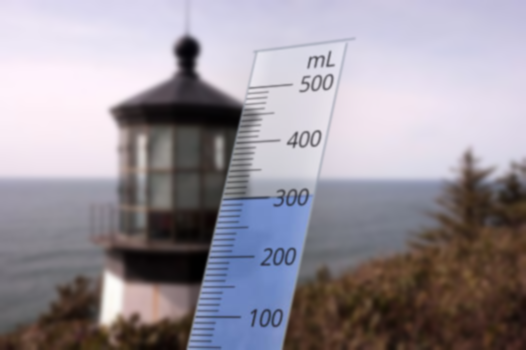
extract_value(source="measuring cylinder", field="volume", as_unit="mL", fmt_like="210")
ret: 300
